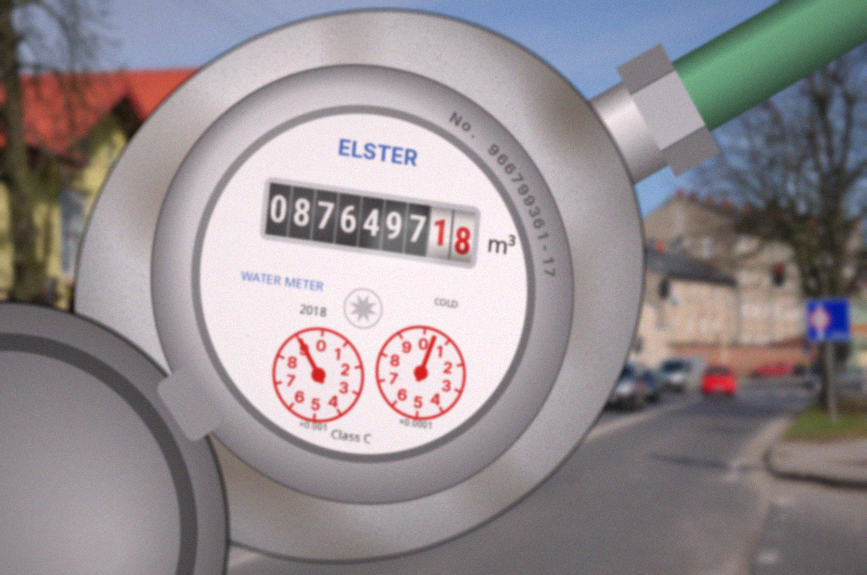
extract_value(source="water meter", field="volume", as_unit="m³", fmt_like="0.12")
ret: 876497.1790
